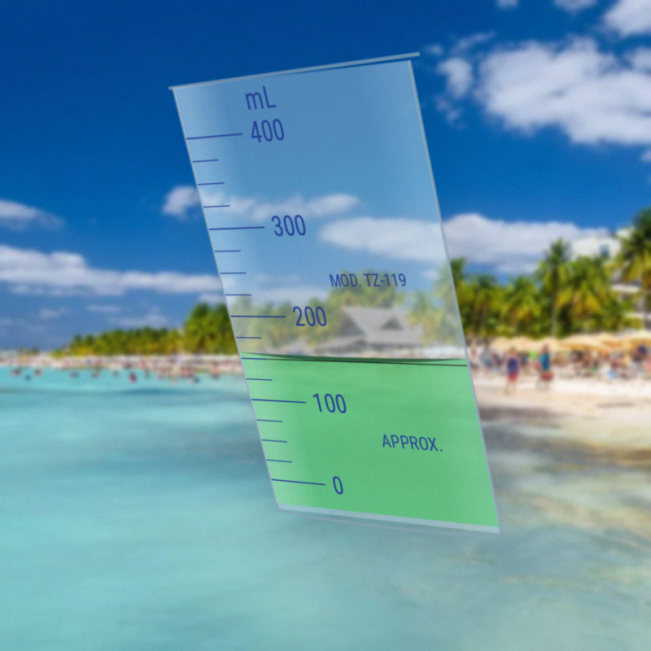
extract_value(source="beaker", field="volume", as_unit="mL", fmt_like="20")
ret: 150
